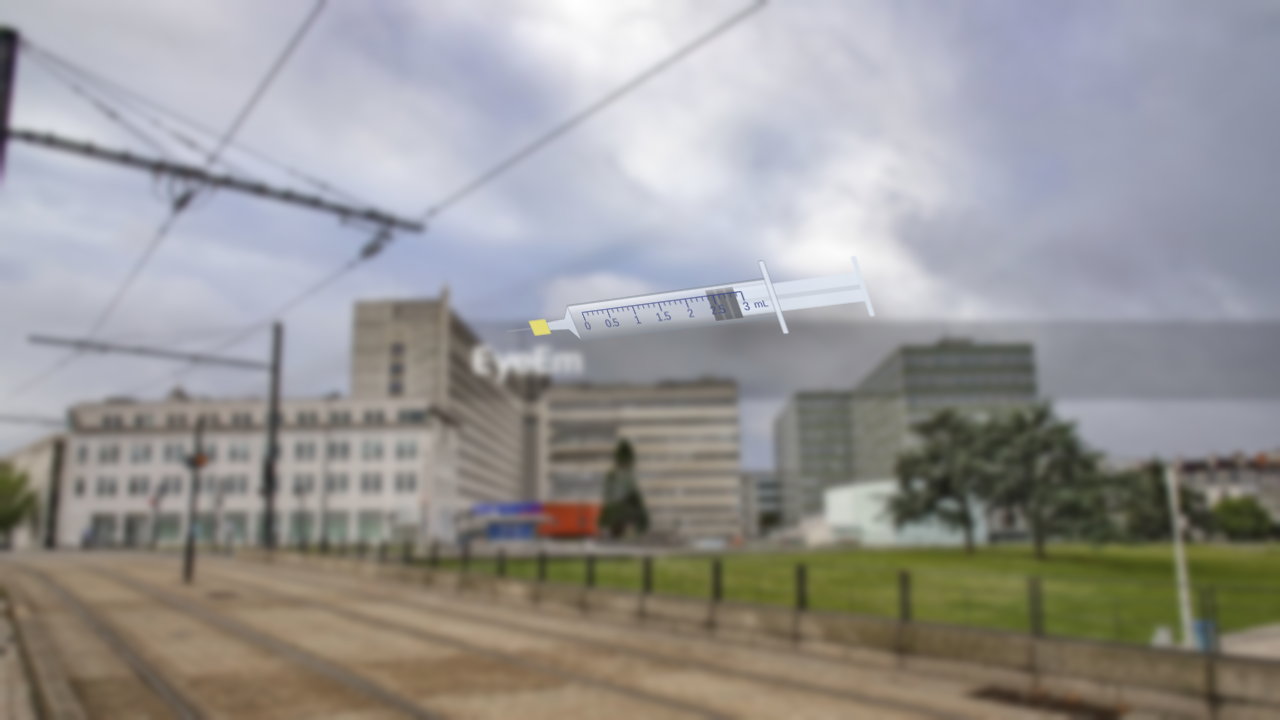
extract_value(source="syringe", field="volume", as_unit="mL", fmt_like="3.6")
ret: 2.4
